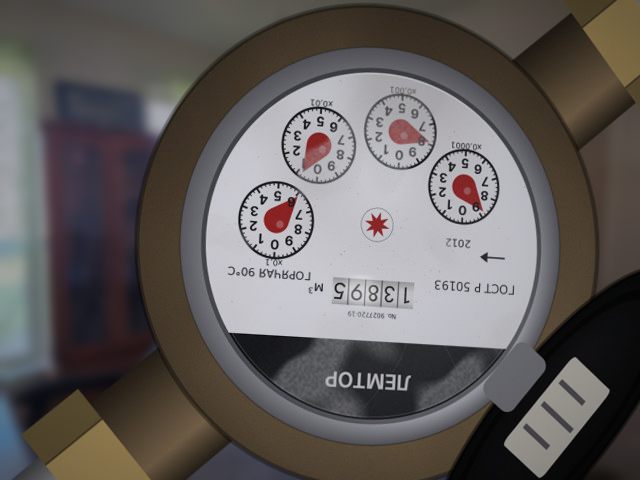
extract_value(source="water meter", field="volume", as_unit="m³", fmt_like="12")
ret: 13895.6078
